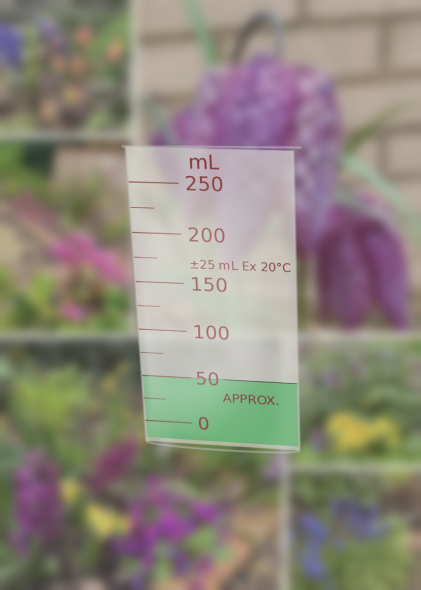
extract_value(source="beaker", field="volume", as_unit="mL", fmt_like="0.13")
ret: 50
